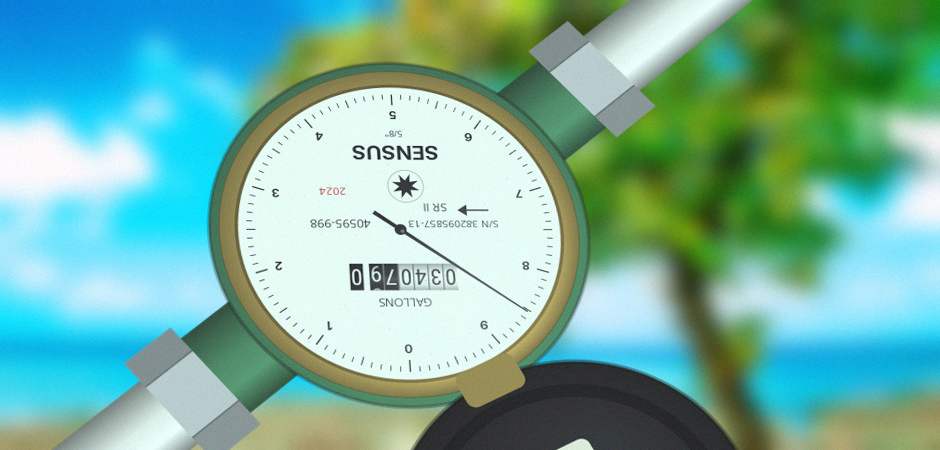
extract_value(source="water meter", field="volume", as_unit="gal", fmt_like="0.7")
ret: 340788.5
